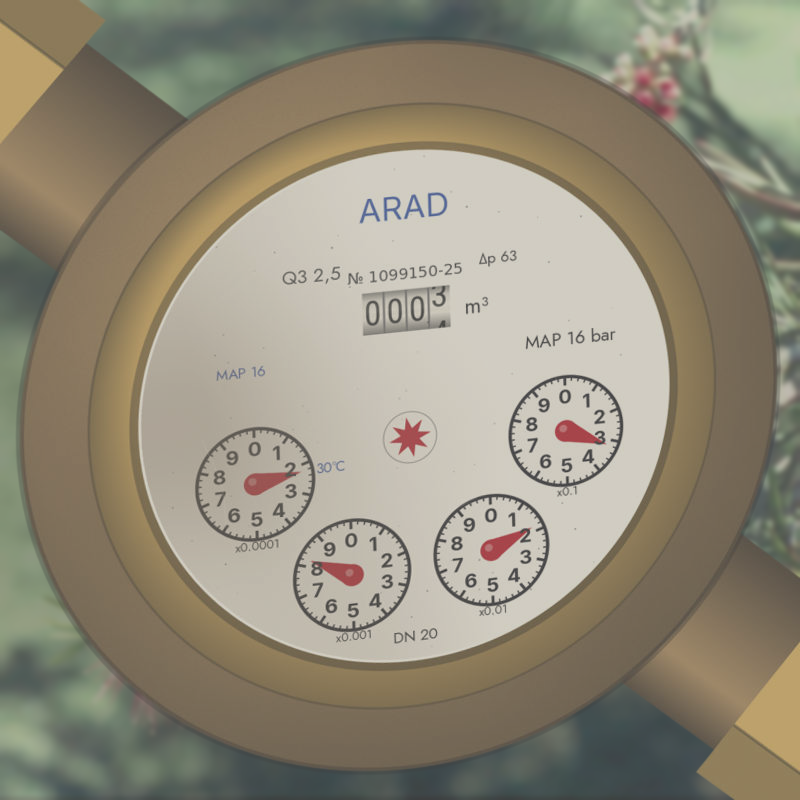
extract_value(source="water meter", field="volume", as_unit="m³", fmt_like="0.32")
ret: 3.3182
